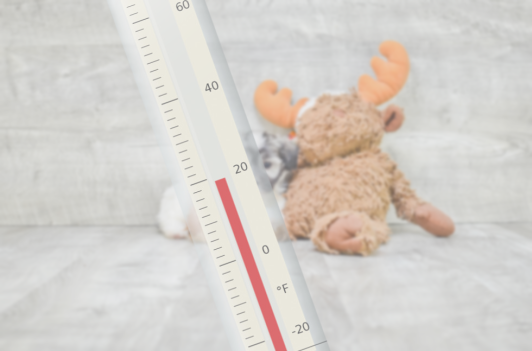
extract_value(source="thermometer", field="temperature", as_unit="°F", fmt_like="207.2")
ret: 19
